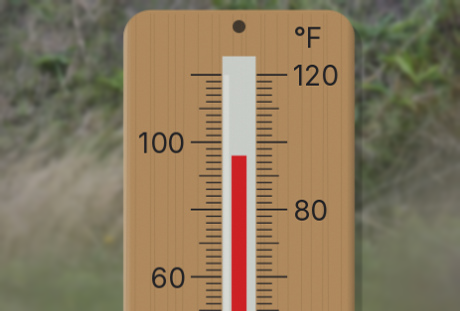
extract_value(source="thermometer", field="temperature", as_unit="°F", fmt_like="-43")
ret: 96
